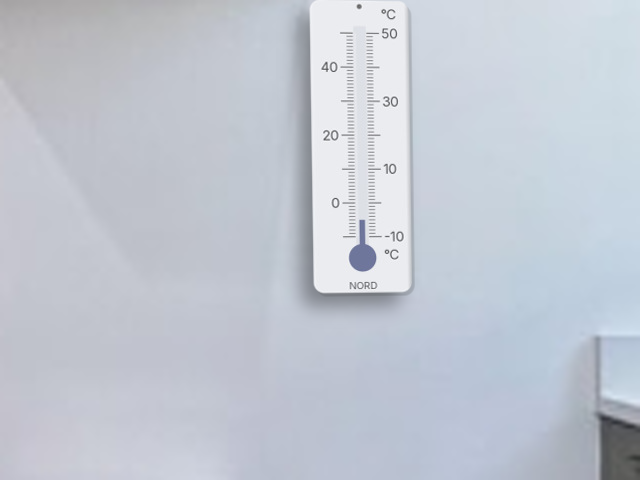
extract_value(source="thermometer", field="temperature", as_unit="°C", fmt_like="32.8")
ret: -5
